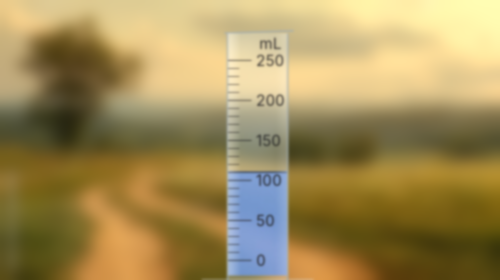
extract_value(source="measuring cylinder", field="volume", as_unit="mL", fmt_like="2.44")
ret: 110
